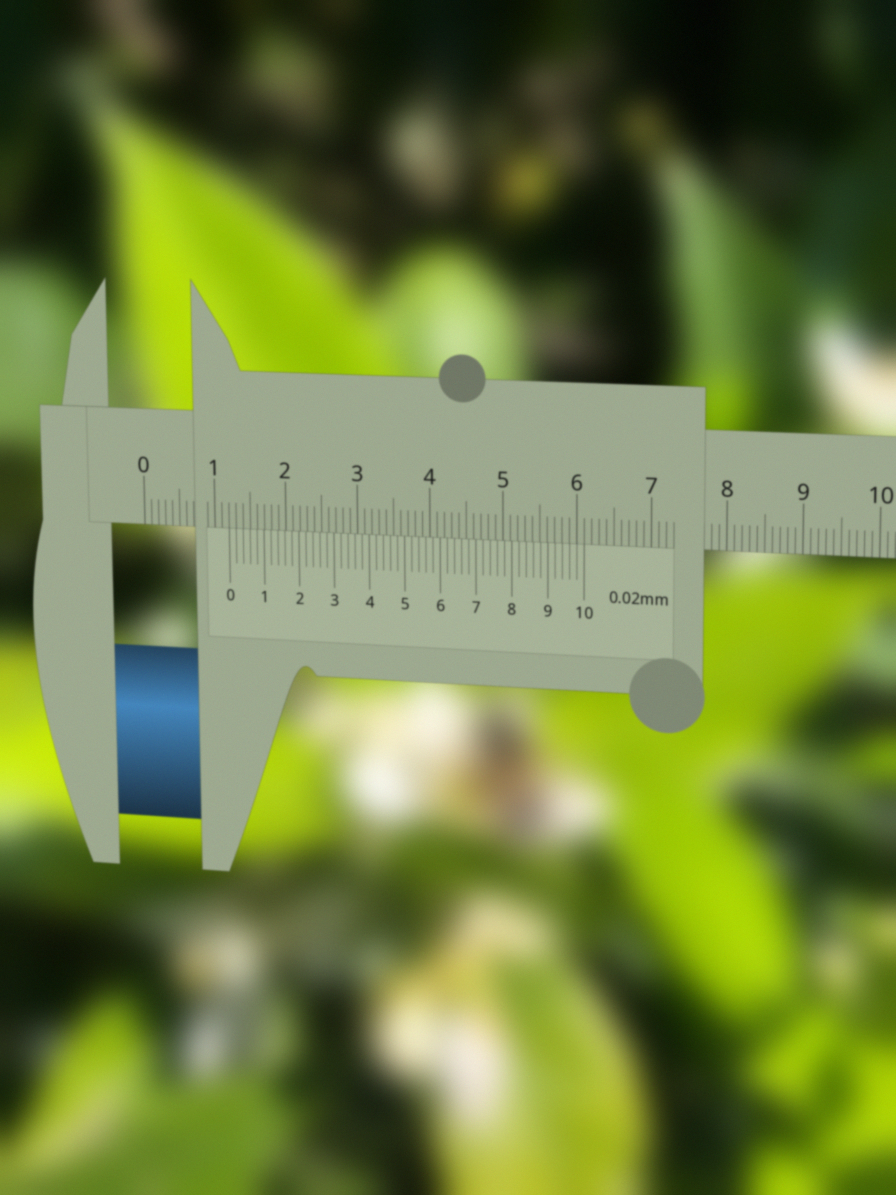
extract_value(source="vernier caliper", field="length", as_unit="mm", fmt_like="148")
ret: 12.0
